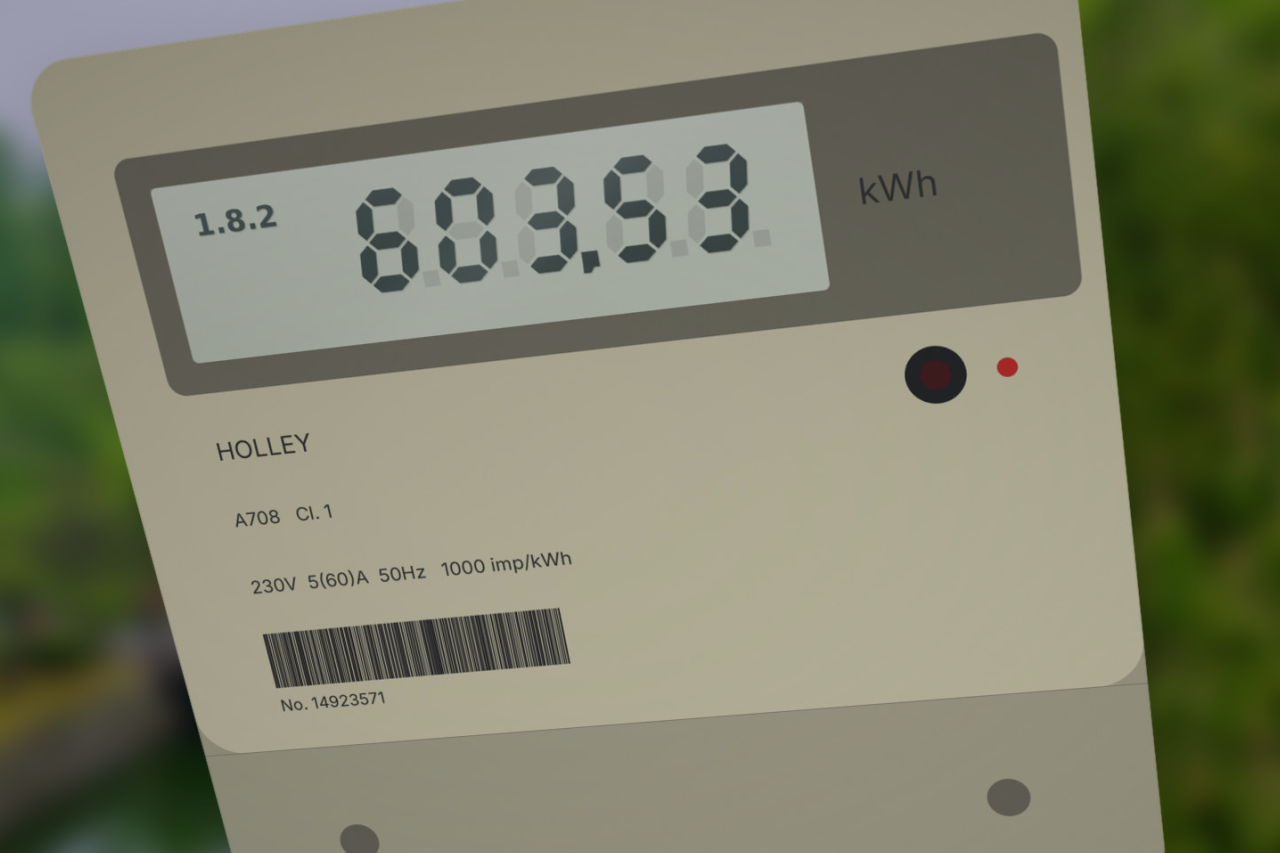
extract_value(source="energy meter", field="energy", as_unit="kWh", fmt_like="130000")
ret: 603.53
